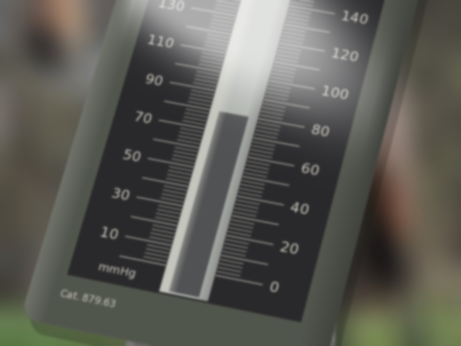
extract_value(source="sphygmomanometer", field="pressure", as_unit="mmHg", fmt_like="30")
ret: 80
